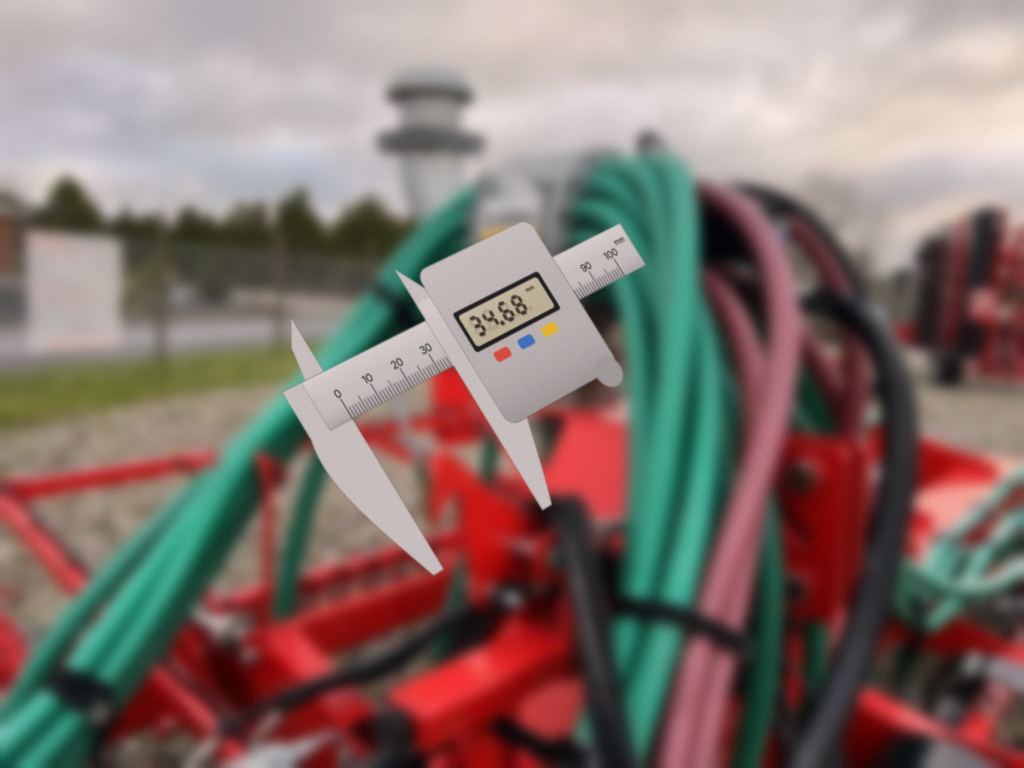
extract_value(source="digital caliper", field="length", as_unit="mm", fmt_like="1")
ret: 34.68
